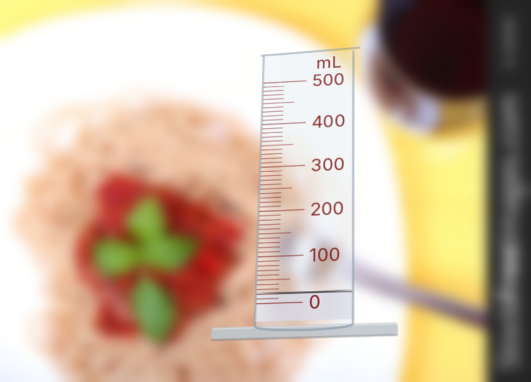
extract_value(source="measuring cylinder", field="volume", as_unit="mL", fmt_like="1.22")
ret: 20
